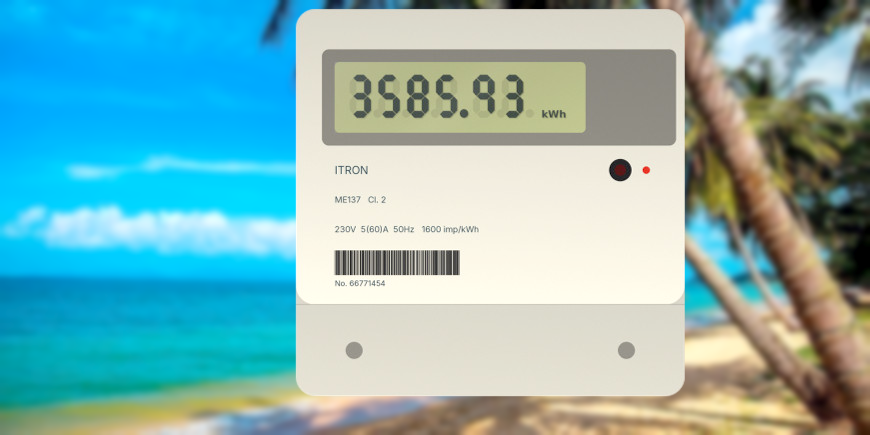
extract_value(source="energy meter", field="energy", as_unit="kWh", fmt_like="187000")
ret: 3585.93
